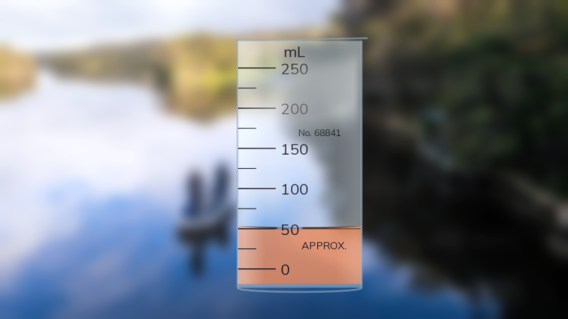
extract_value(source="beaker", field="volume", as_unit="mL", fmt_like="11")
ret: 50
